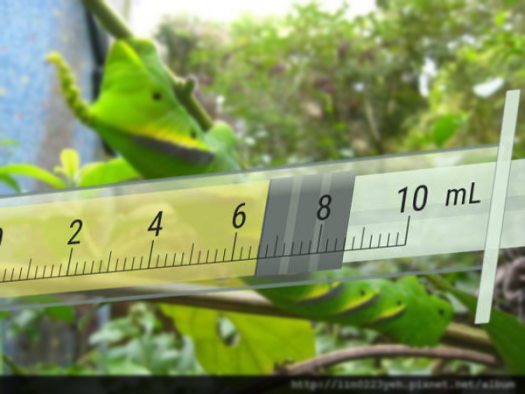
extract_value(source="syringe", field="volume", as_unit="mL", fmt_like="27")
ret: 6.6
